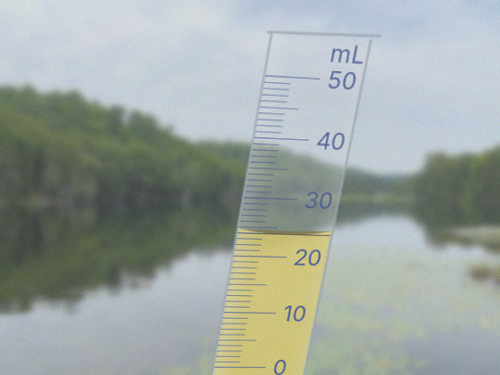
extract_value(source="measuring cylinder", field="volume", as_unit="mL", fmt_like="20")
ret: 24
